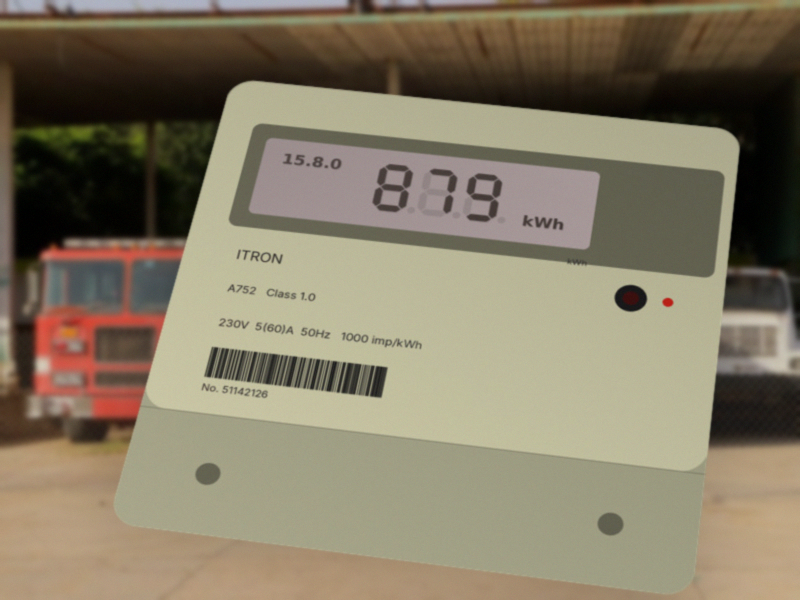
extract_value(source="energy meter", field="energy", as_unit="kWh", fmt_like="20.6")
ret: 879
